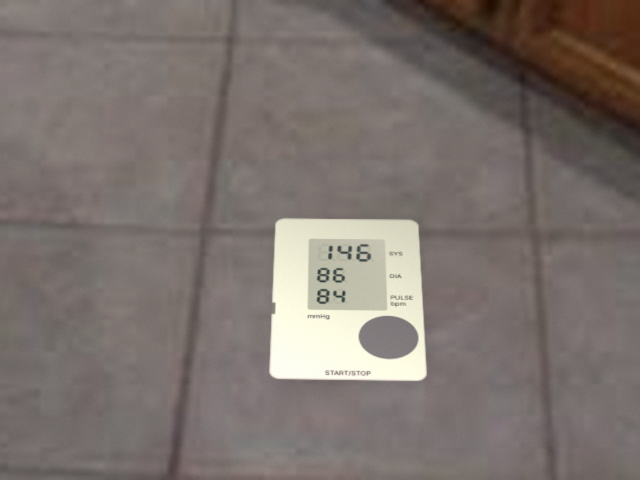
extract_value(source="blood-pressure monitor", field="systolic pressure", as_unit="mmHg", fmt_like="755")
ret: 146
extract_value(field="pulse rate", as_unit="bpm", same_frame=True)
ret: 84
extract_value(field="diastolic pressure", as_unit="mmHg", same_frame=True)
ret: 86
